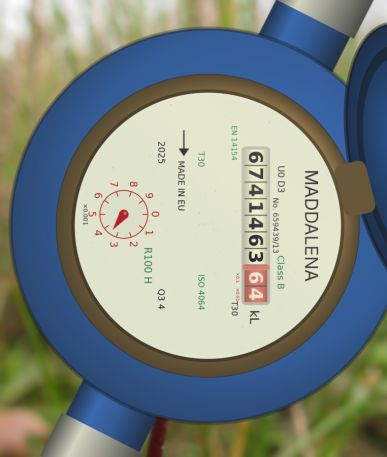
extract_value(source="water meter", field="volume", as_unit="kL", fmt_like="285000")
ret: 6741463.643
